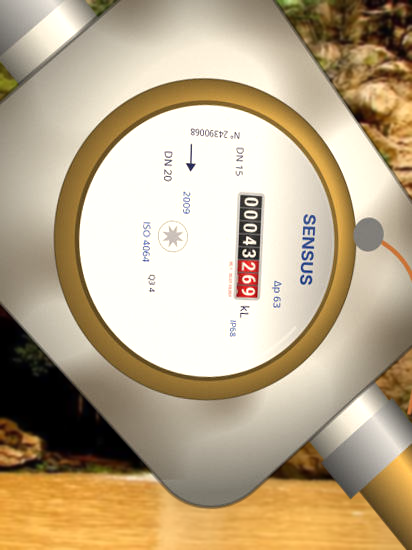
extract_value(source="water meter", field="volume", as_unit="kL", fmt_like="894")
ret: 43.269
